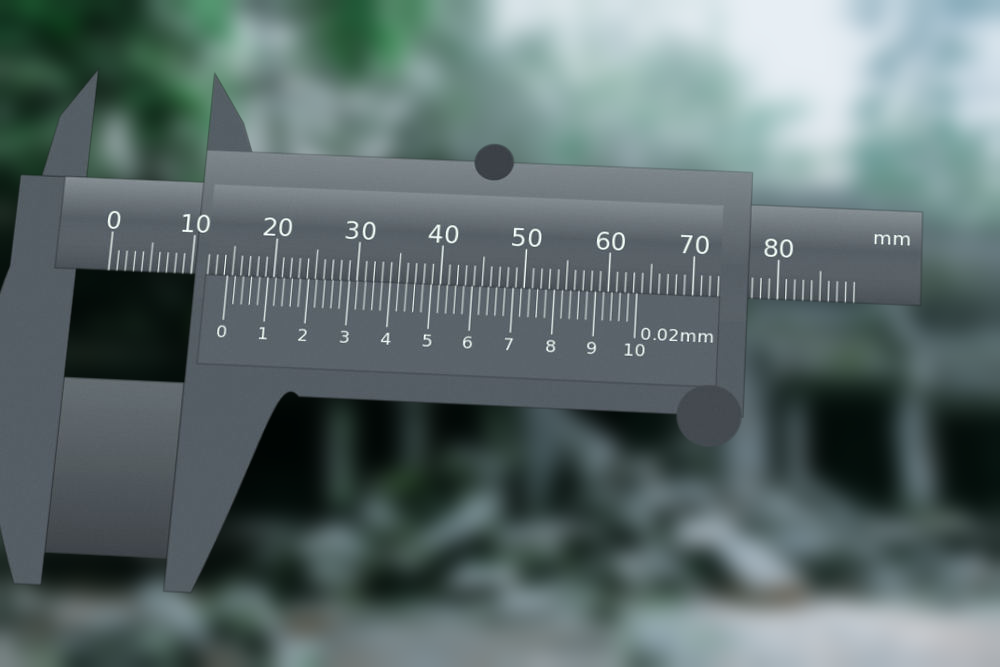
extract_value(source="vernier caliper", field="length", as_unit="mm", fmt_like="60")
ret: 14.4
